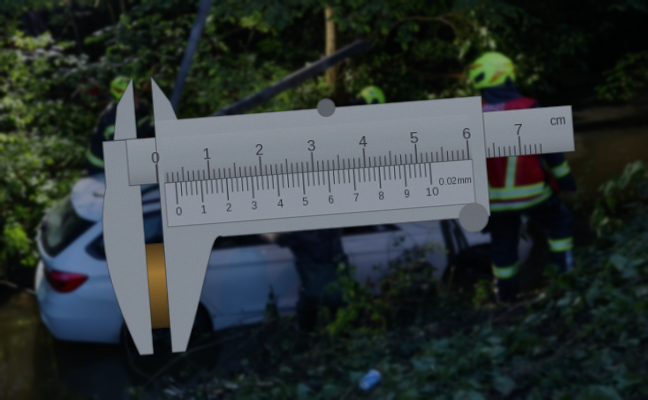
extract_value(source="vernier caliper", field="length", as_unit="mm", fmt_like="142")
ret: 3.5
